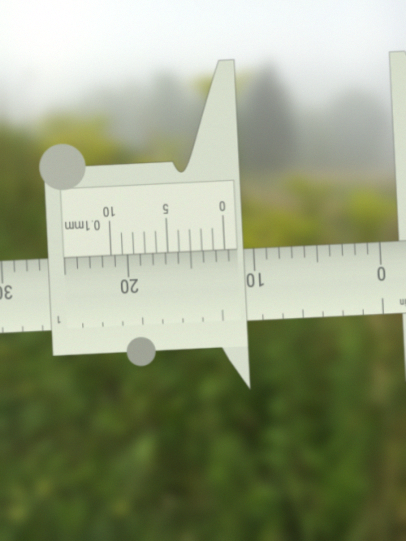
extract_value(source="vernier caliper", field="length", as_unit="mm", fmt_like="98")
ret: 12.3
